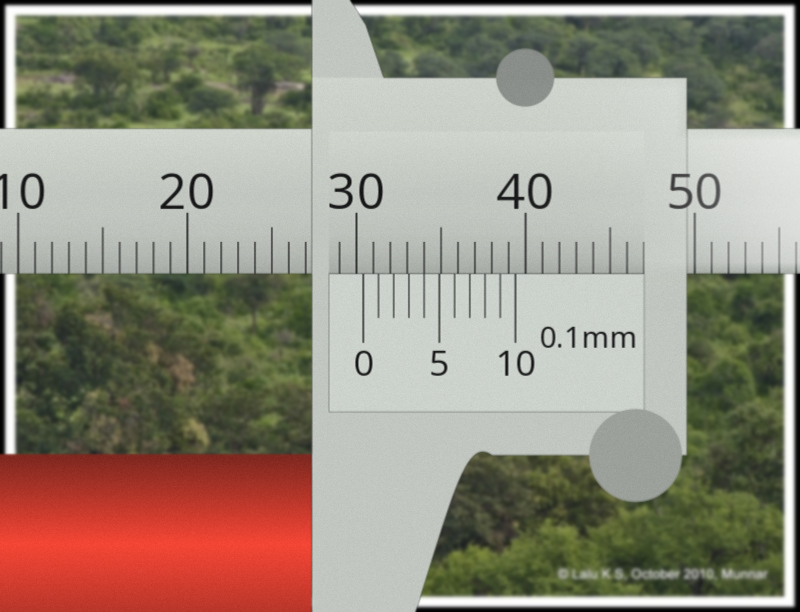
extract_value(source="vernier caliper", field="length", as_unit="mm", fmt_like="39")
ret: 30.4
